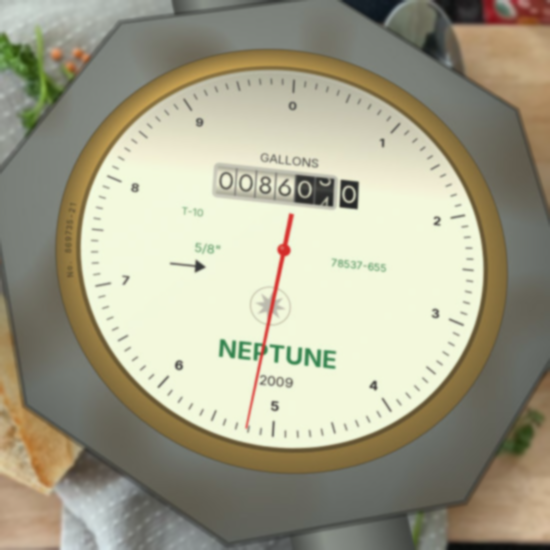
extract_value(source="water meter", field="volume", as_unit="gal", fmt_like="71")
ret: 86035.2
